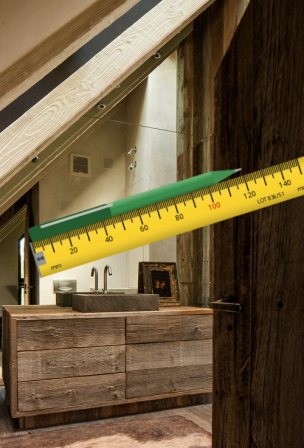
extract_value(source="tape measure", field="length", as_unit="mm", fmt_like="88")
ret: 120
